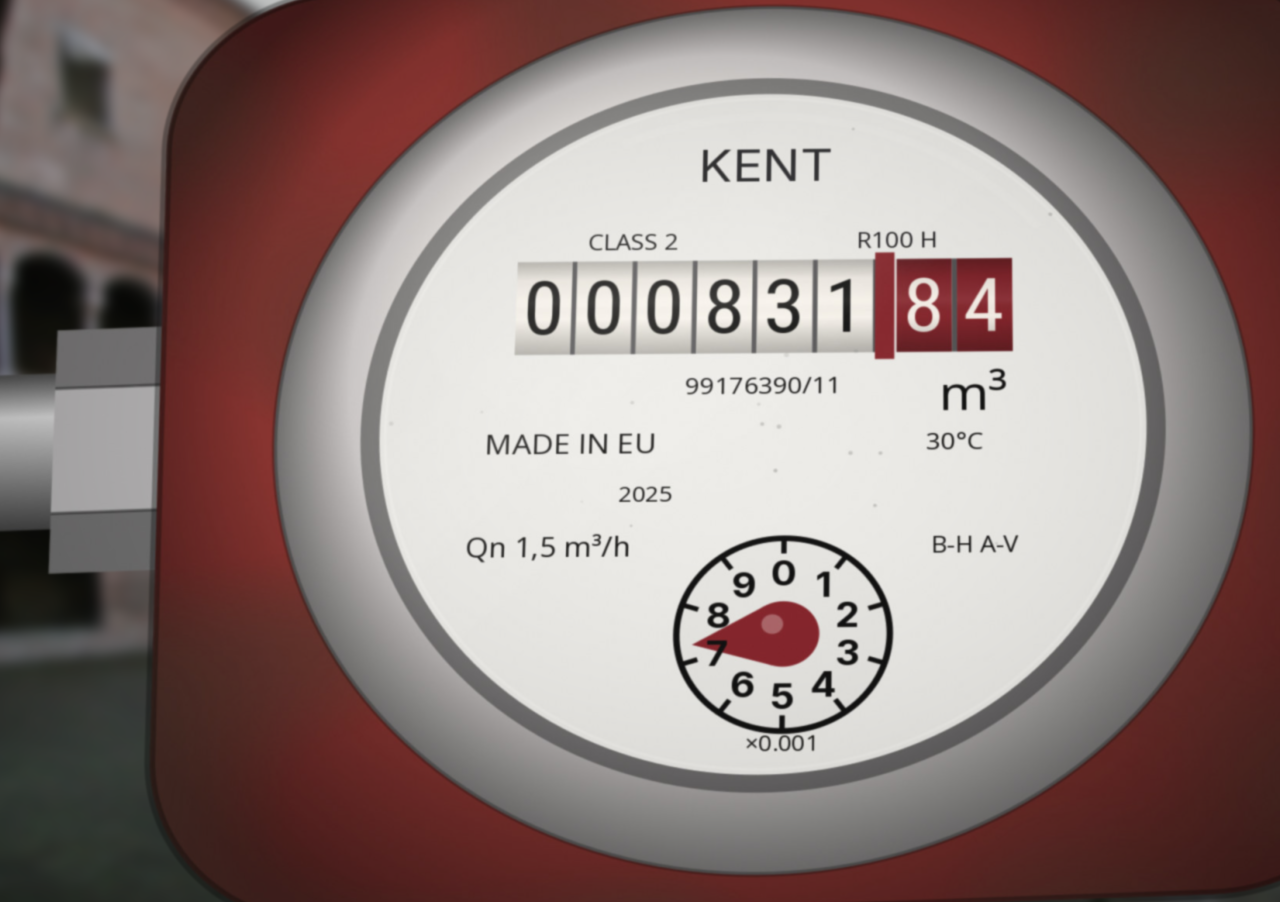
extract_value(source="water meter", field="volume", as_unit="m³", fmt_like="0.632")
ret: 831.847
